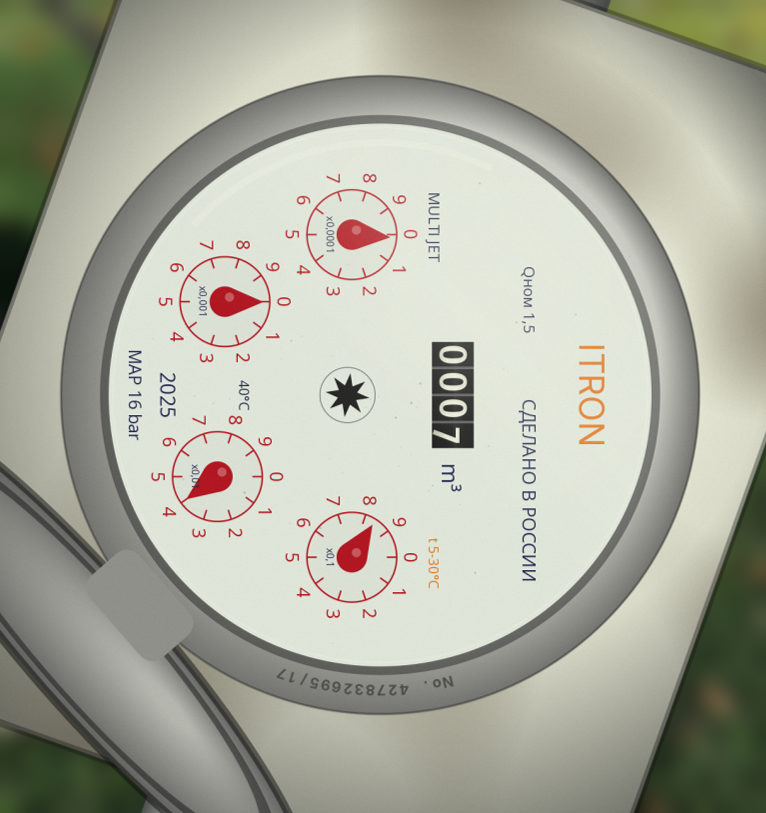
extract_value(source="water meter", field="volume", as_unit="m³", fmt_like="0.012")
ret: 6.8400
